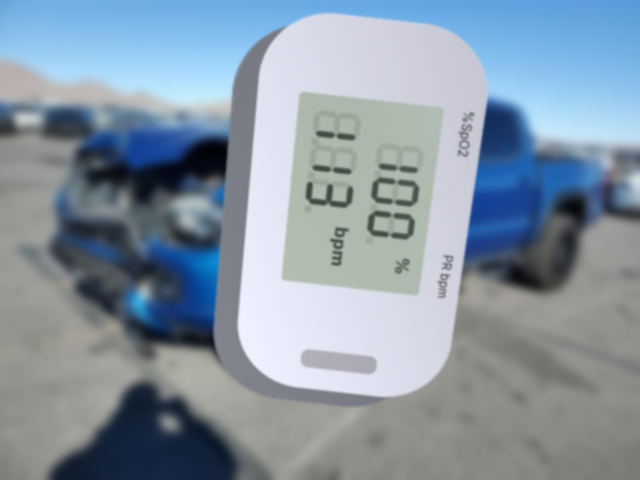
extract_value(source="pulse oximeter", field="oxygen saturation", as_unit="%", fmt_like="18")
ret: 100
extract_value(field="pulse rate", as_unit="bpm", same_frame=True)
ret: 113
